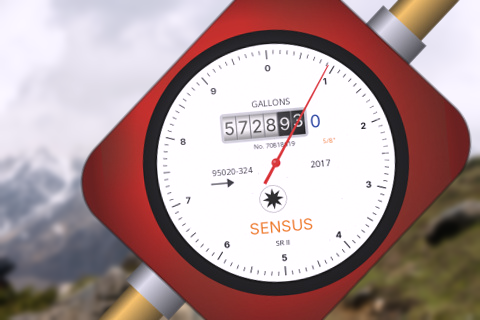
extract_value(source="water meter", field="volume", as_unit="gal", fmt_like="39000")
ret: 5728930.9
